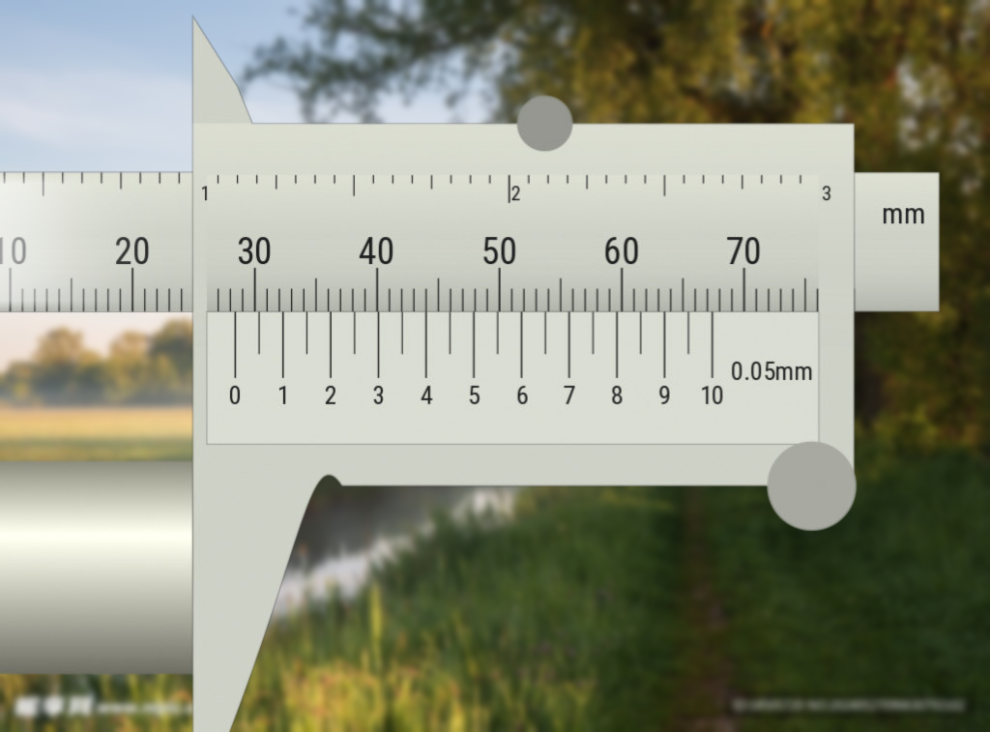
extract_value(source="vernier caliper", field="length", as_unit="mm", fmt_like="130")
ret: 28.4
